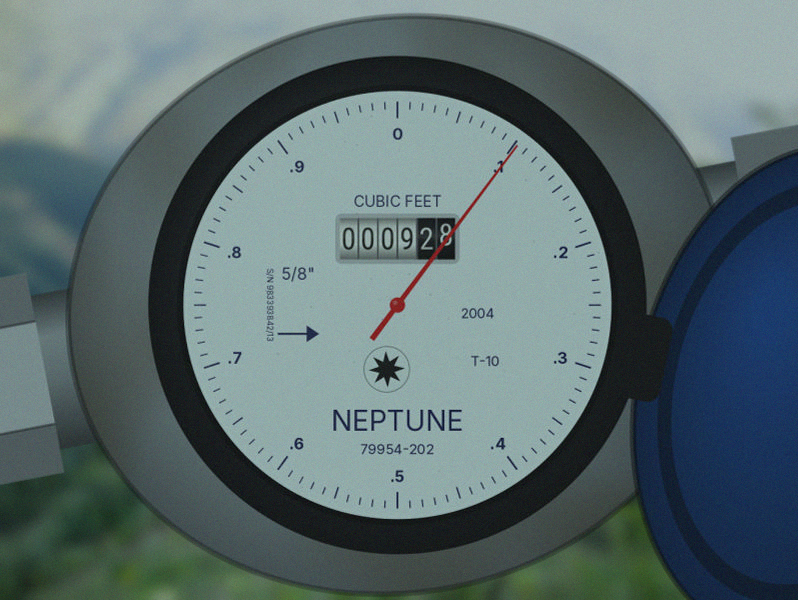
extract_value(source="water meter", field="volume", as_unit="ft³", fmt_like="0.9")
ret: 928.10
